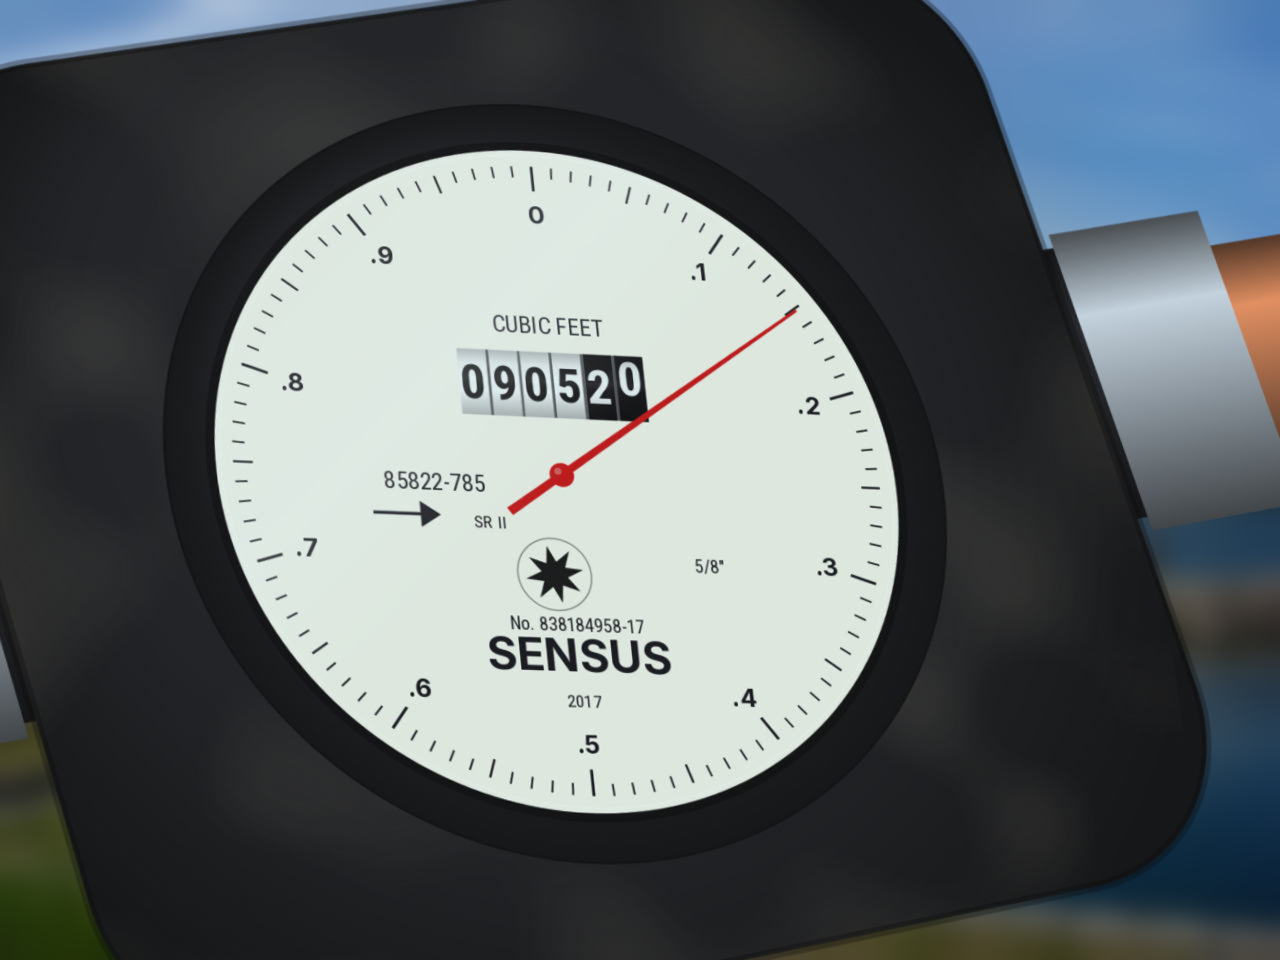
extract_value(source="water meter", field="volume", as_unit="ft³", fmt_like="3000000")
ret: 90520.15
